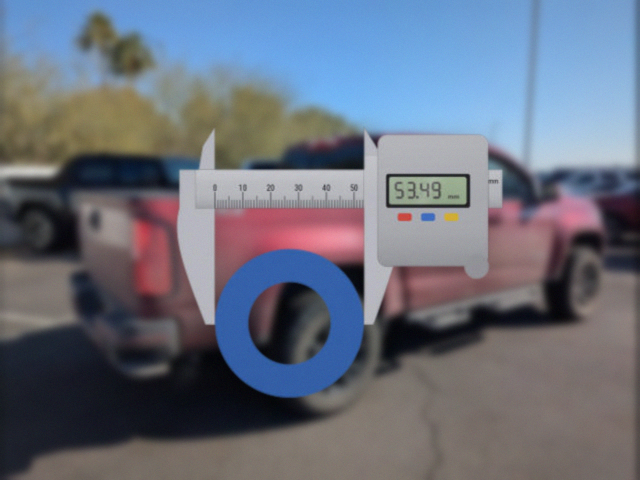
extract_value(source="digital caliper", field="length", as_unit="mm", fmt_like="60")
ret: 53.49
